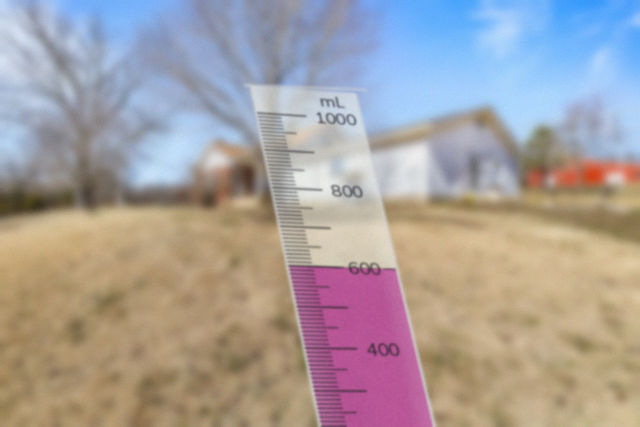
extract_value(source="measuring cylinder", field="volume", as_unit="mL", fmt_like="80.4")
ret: 600
